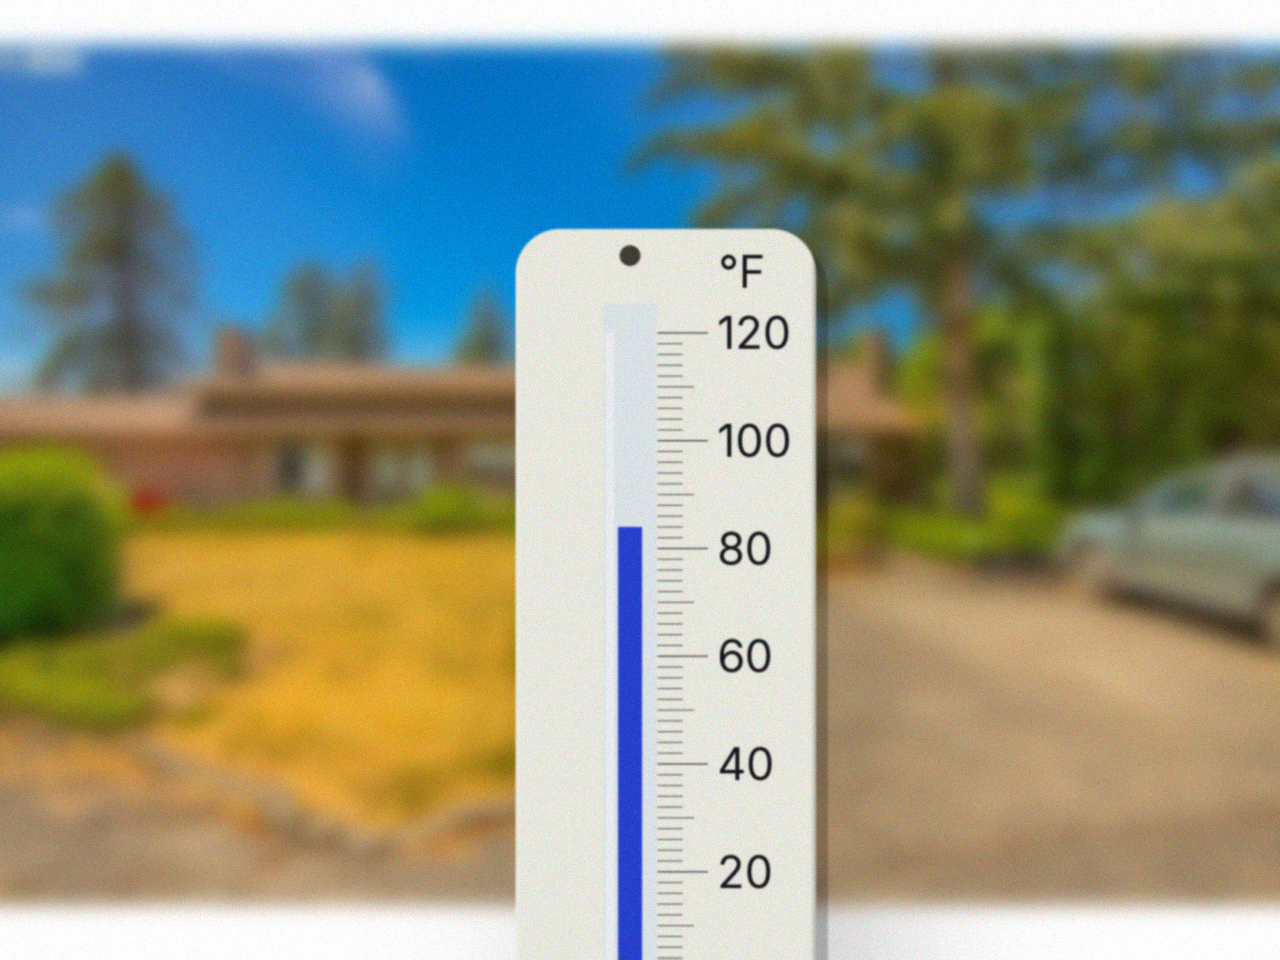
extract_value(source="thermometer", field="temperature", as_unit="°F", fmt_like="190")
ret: 84
